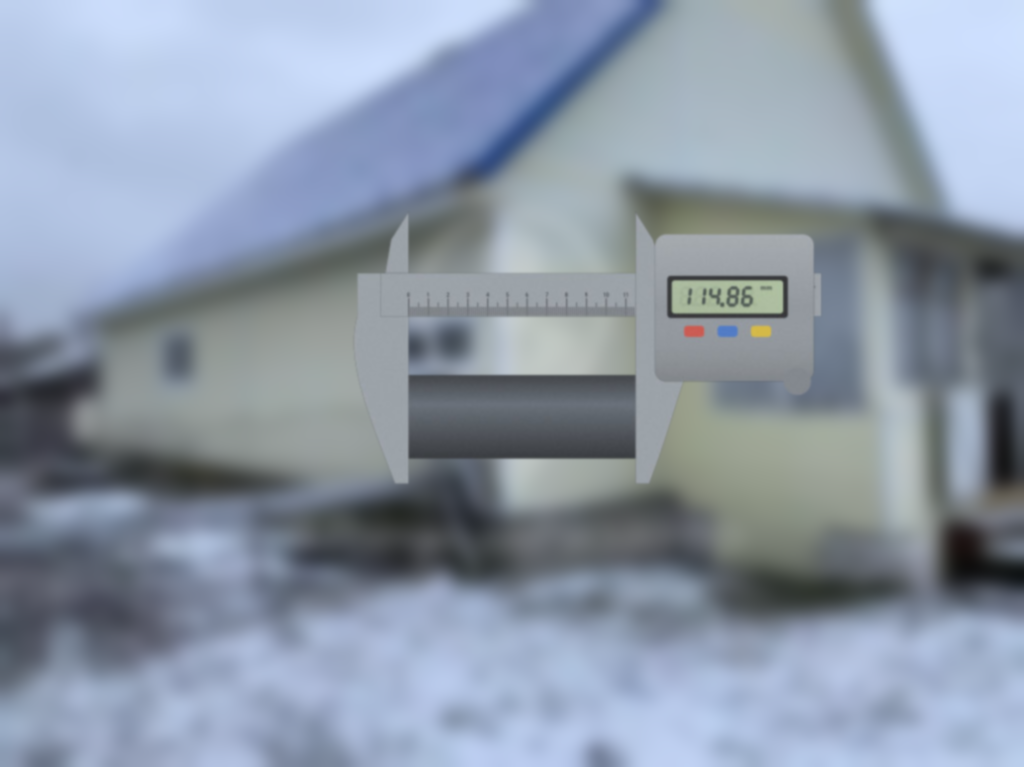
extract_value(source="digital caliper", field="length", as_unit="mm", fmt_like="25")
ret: 114.86
